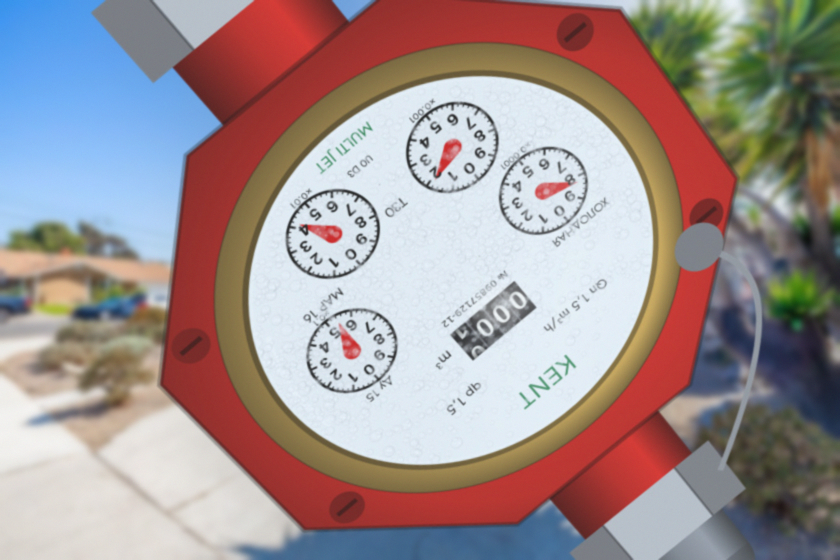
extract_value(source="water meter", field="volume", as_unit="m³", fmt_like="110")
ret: 0.5418
